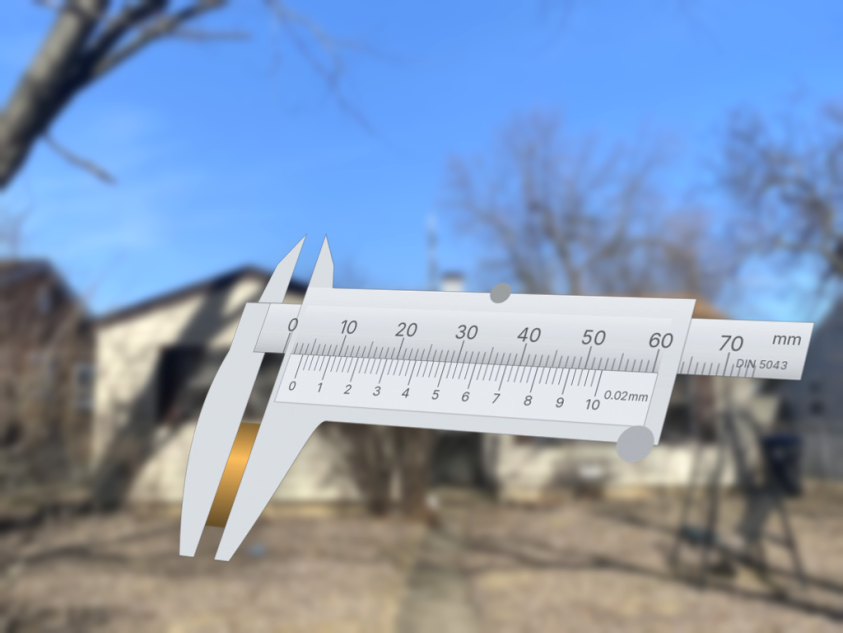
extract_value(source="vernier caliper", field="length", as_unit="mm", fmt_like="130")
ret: 3.6
